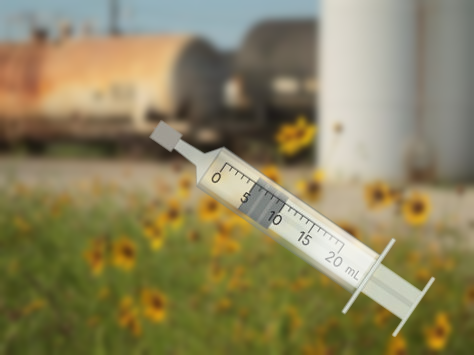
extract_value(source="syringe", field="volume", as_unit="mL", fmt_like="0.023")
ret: 5
